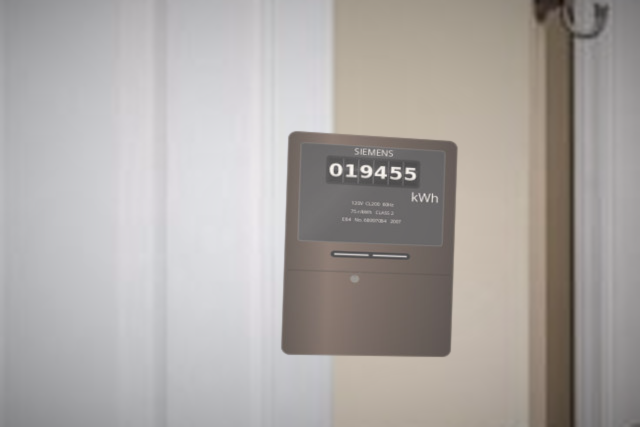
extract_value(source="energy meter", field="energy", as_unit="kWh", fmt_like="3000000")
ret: 19455
